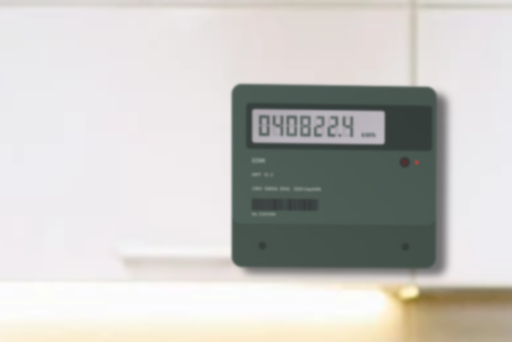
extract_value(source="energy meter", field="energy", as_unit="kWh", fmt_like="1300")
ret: 40822.4
